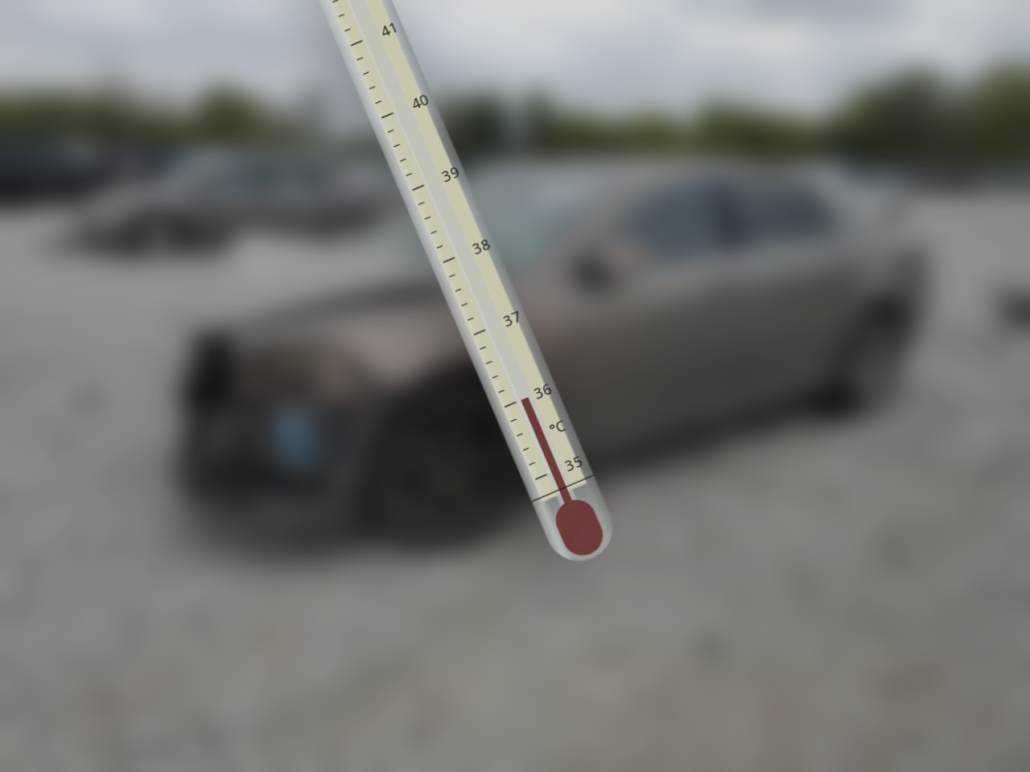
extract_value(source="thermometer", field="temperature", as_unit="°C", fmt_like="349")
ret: 36
